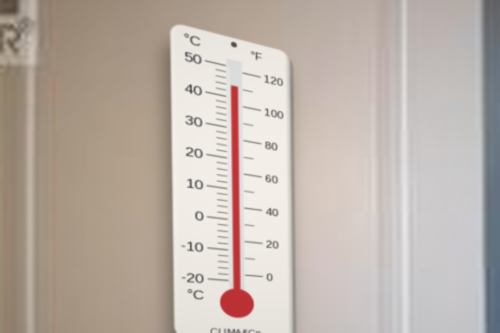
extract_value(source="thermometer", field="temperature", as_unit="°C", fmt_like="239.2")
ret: 44
